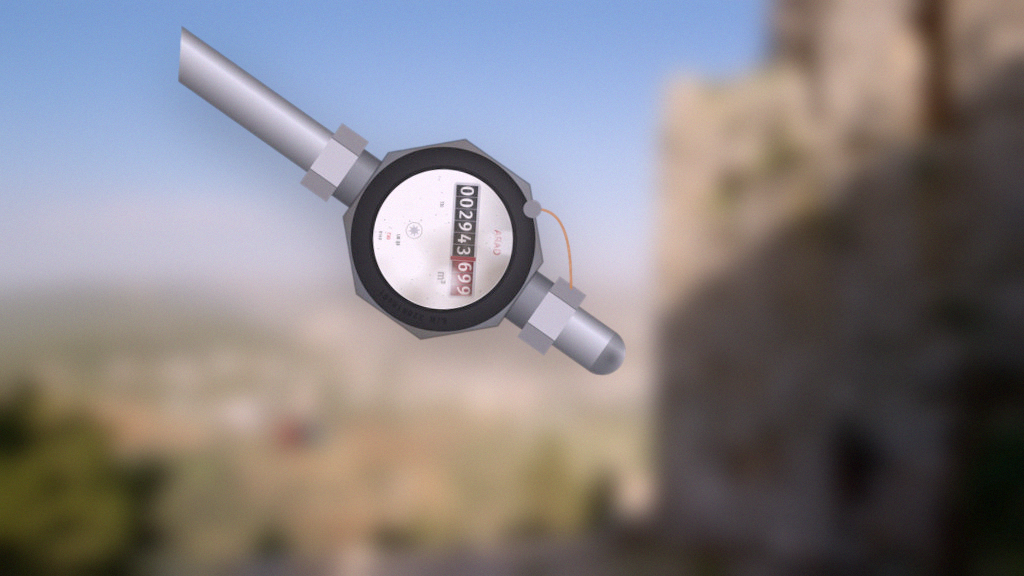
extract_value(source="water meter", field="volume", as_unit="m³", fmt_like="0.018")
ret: 2943.699
